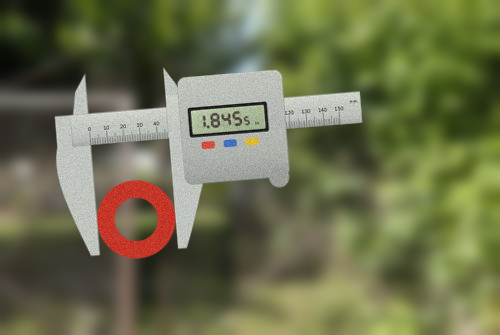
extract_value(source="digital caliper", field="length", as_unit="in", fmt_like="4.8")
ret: 1.8455
